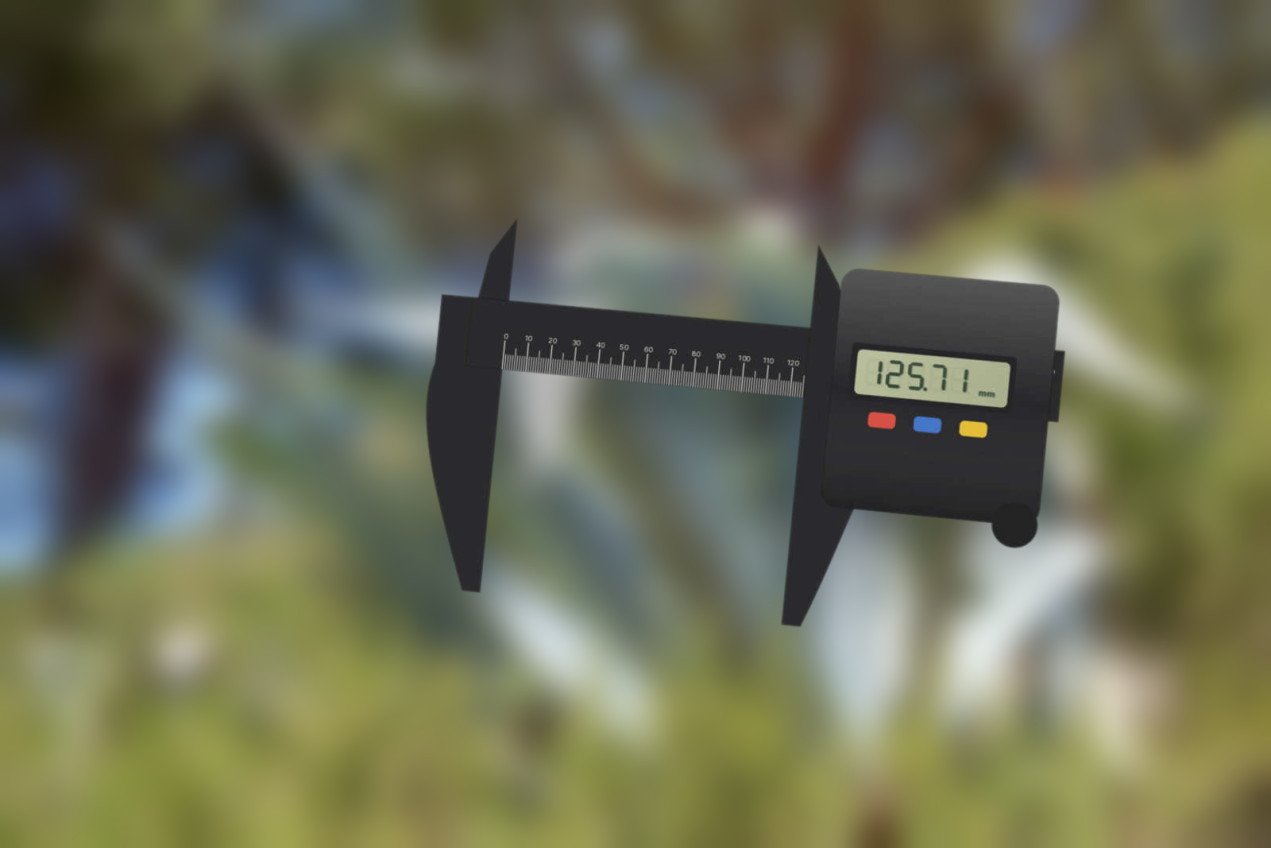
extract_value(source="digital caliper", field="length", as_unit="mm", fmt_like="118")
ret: 125.71
